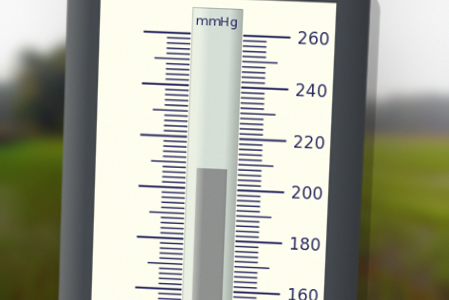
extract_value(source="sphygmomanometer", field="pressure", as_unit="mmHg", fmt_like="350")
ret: 208
